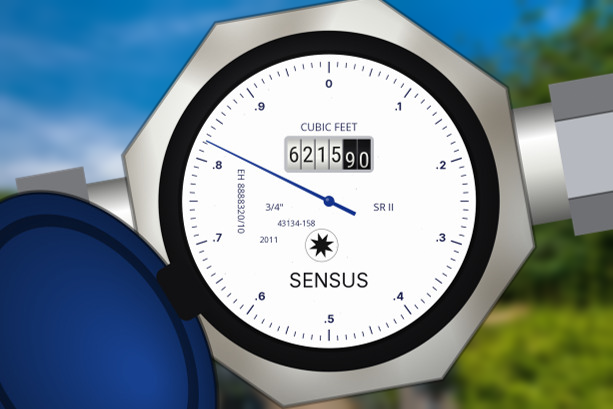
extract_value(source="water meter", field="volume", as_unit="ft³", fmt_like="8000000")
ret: 621589.82
